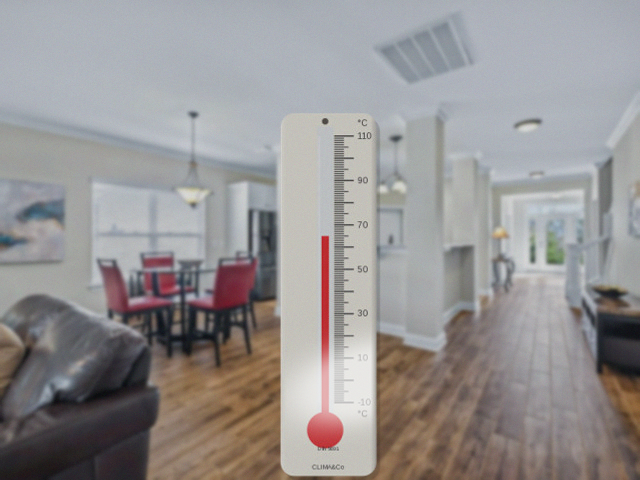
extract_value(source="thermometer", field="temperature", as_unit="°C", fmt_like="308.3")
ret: 65
